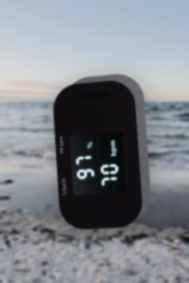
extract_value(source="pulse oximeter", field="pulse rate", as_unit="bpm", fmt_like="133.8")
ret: 70
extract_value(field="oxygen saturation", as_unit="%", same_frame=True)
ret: 97
